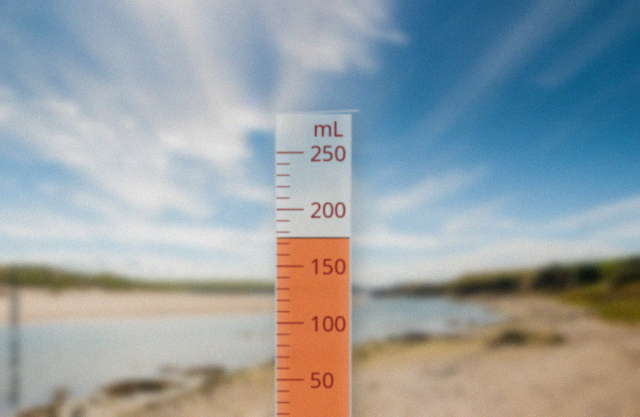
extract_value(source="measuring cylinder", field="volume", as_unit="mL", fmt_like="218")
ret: 175
